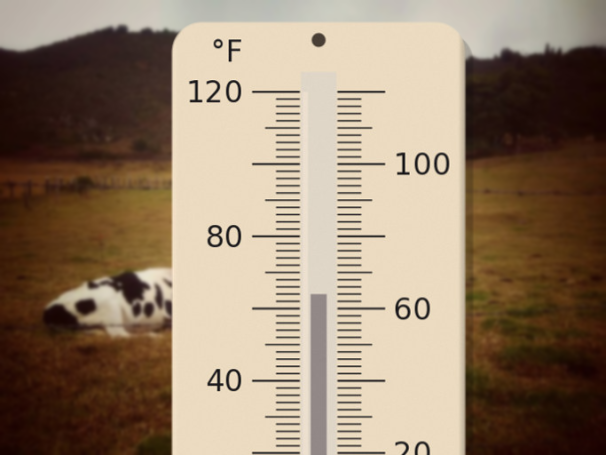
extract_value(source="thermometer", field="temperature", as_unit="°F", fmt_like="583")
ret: 64
